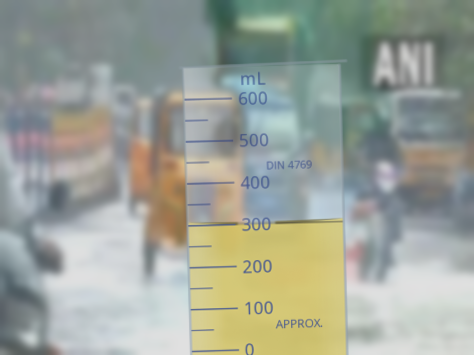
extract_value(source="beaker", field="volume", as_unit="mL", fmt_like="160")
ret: 300
